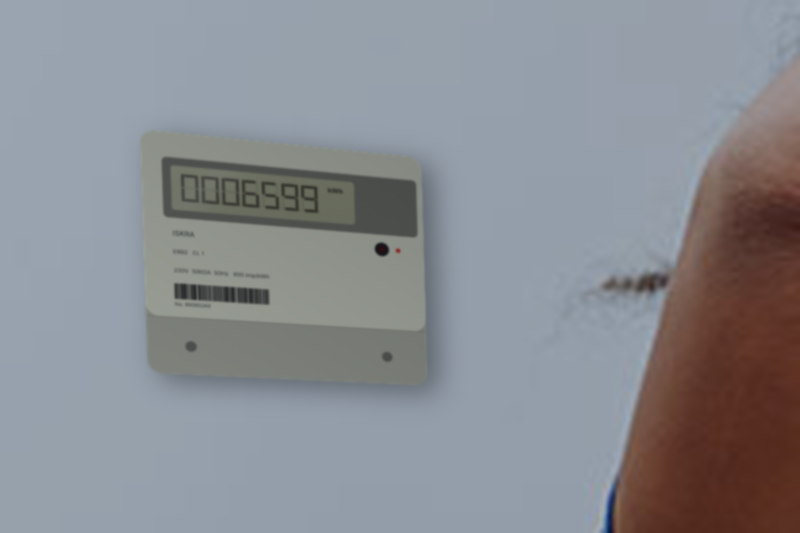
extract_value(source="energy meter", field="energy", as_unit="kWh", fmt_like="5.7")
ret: 6599
